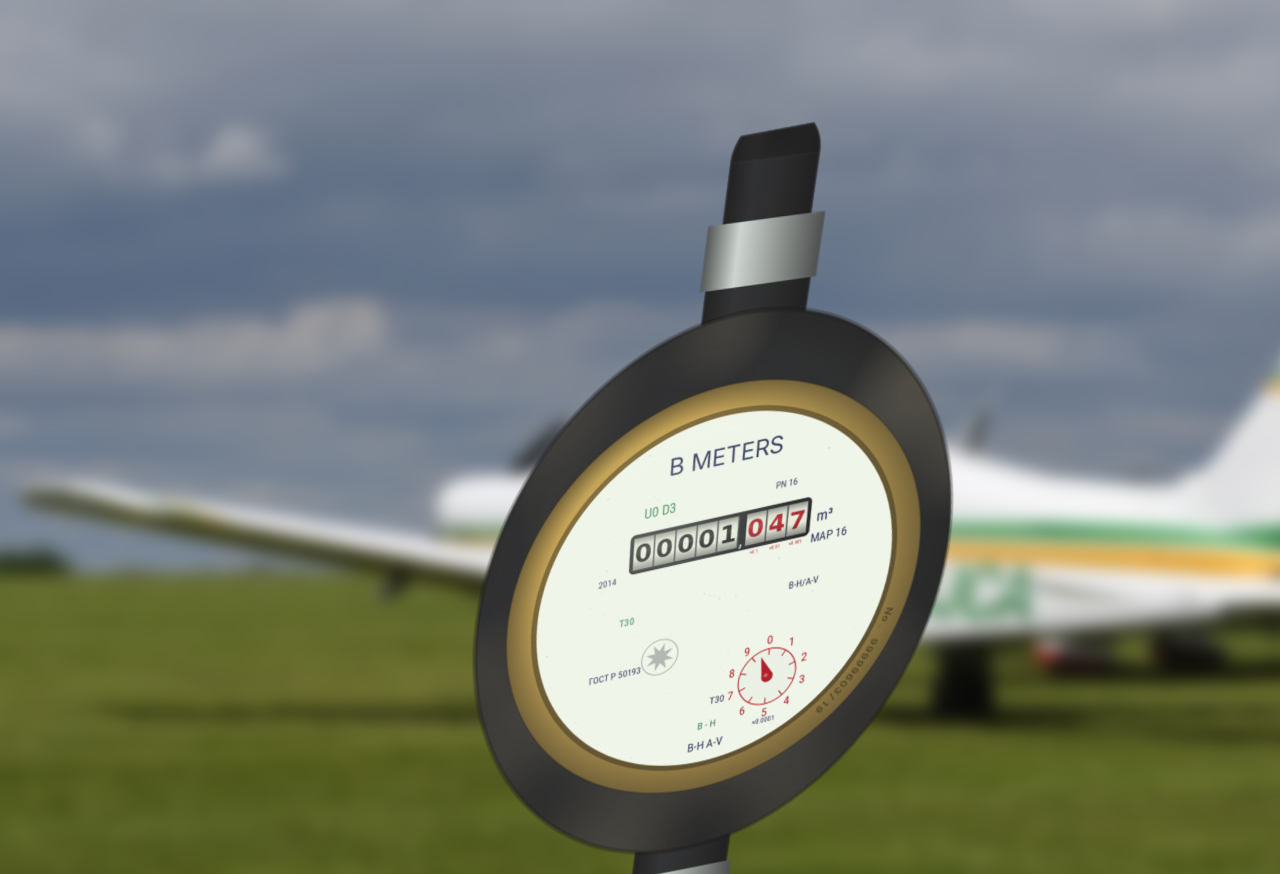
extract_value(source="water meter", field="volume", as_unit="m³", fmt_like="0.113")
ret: 1.0469
